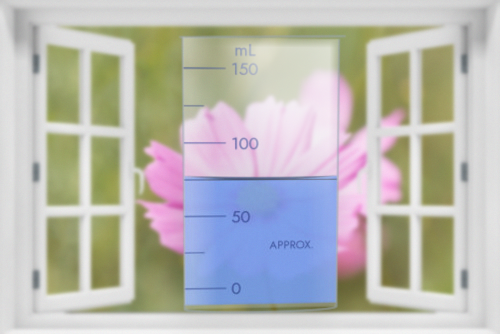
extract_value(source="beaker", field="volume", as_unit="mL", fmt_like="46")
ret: 75
